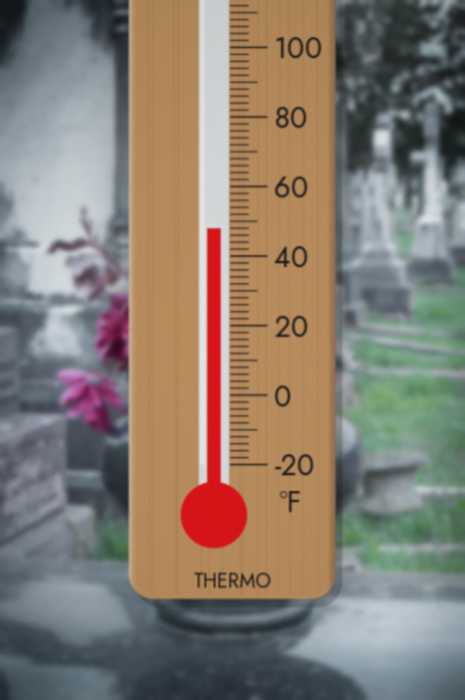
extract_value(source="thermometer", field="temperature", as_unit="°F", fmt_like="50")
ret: 48
